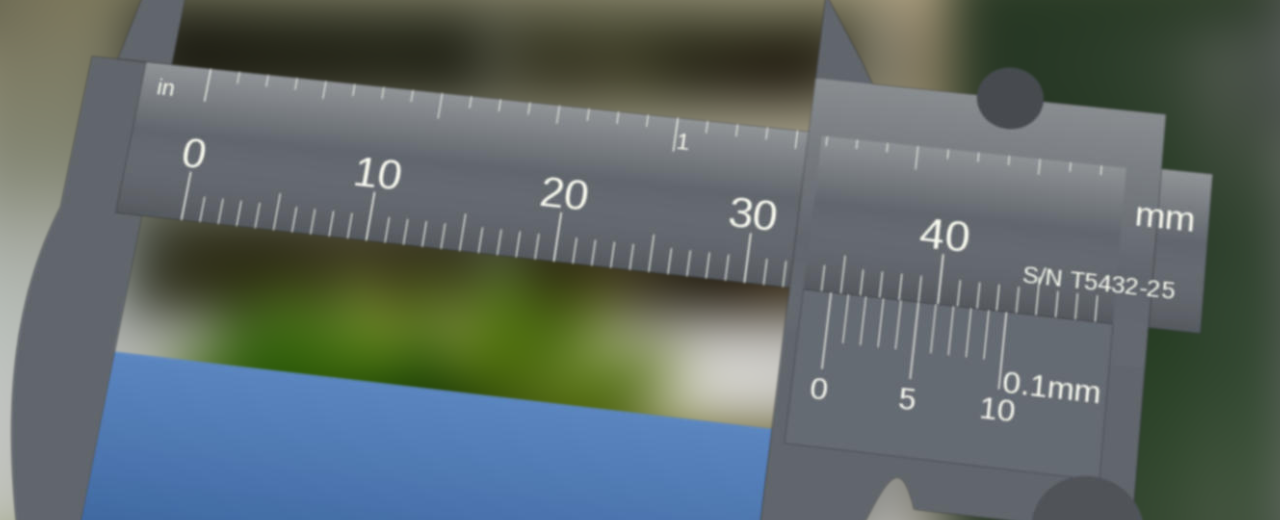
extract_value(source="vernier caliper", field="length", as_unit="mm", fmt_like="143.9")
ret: 34.5
